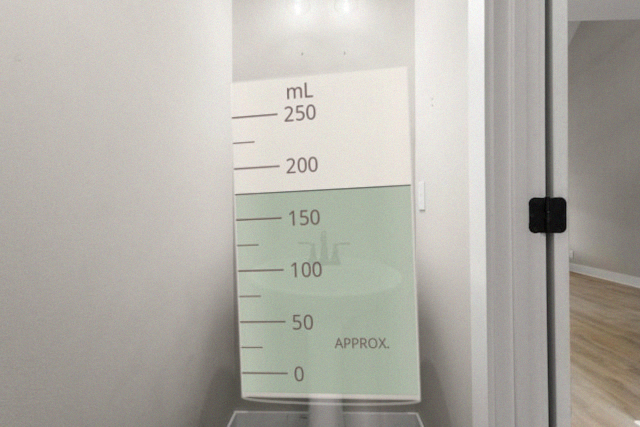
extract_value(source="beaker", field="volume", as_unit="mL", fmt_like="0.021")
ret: 175
